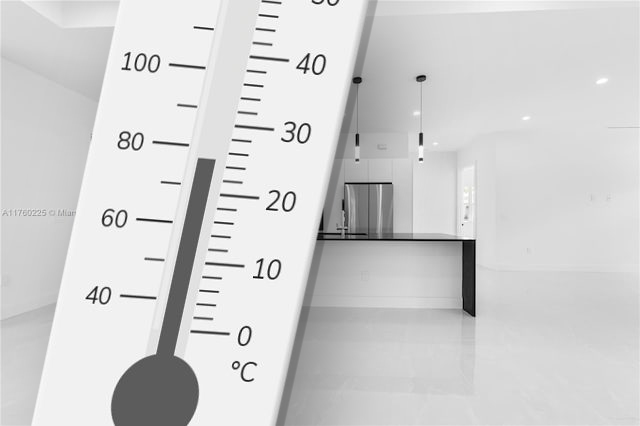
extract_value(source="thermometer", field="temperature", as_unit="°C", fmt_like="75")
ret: 25
